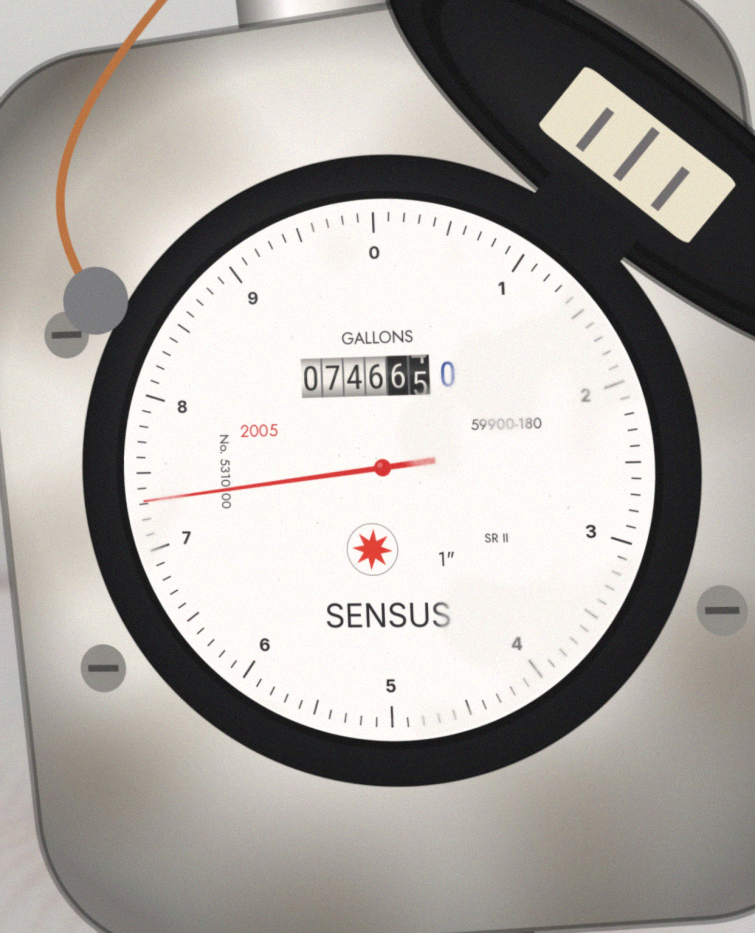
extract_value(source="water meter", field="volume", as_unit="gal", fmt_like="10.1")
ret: 746647.3
